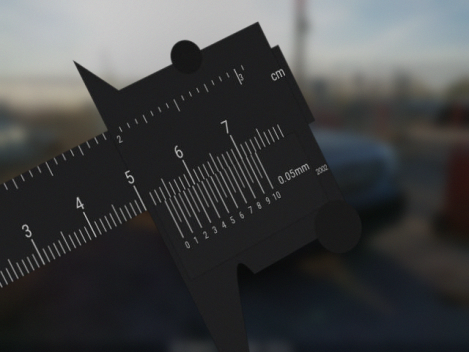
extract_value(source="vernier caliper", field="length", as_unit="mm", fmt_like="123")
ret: 53.8
